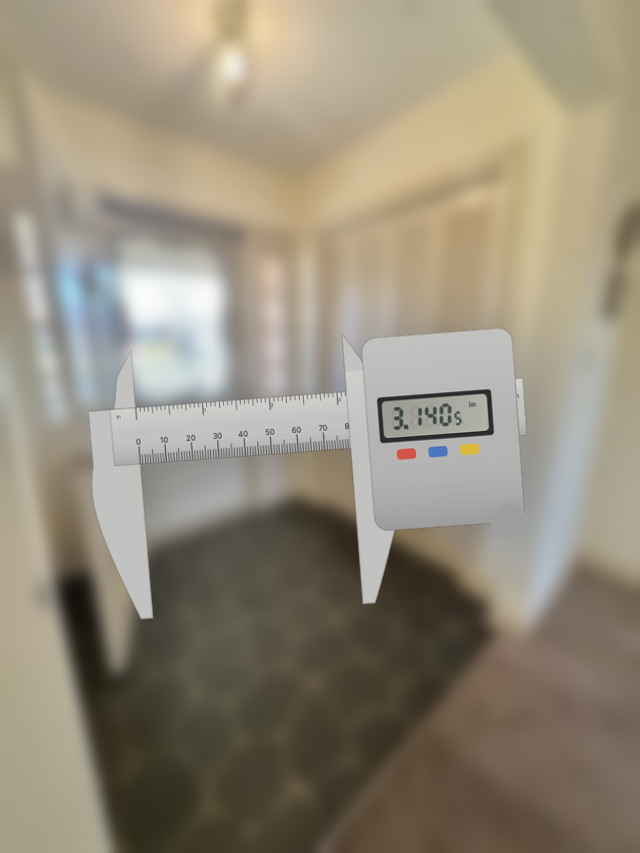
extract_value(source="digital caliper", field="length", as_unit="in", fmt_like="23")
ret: 3.1405
